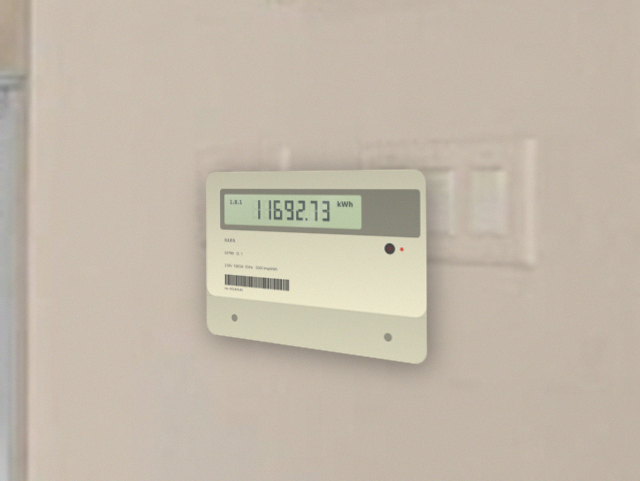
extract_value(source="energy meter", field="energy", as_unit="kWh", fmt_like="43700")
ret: 11692.73
